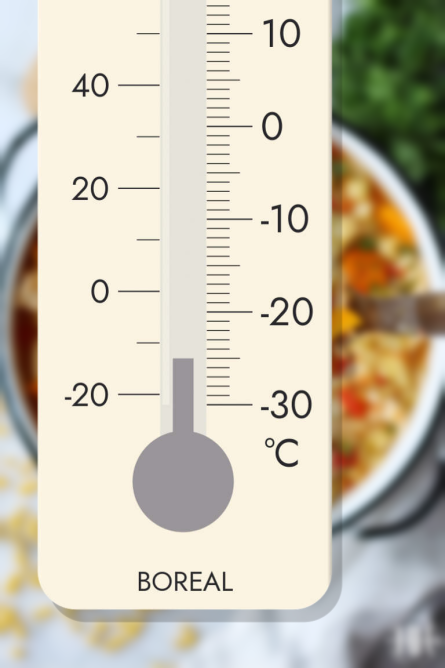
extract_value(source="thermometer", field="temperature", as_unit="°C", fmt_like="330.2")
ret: -25
